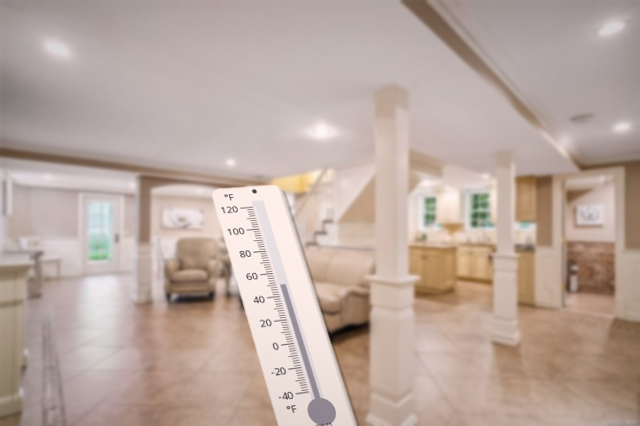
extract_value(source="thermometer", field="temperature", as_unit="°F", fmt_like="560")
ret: 50
